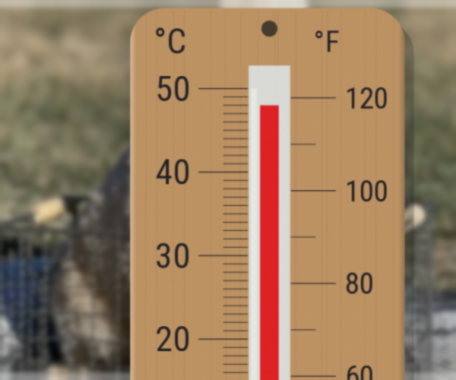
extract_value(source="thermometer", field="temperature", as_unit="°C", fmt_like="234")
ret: 48
